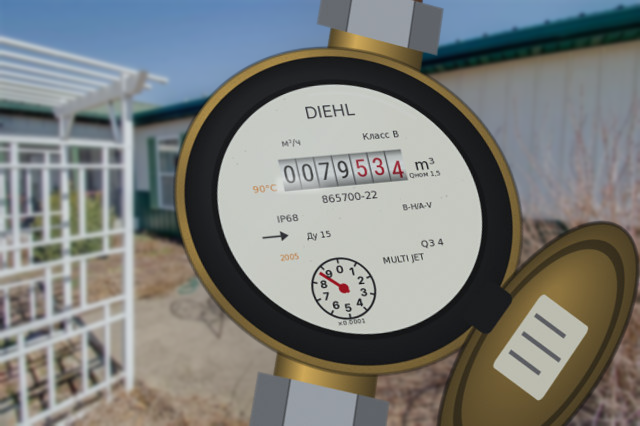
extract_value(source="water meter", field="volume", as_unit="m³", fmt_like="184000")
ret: 79.5338
